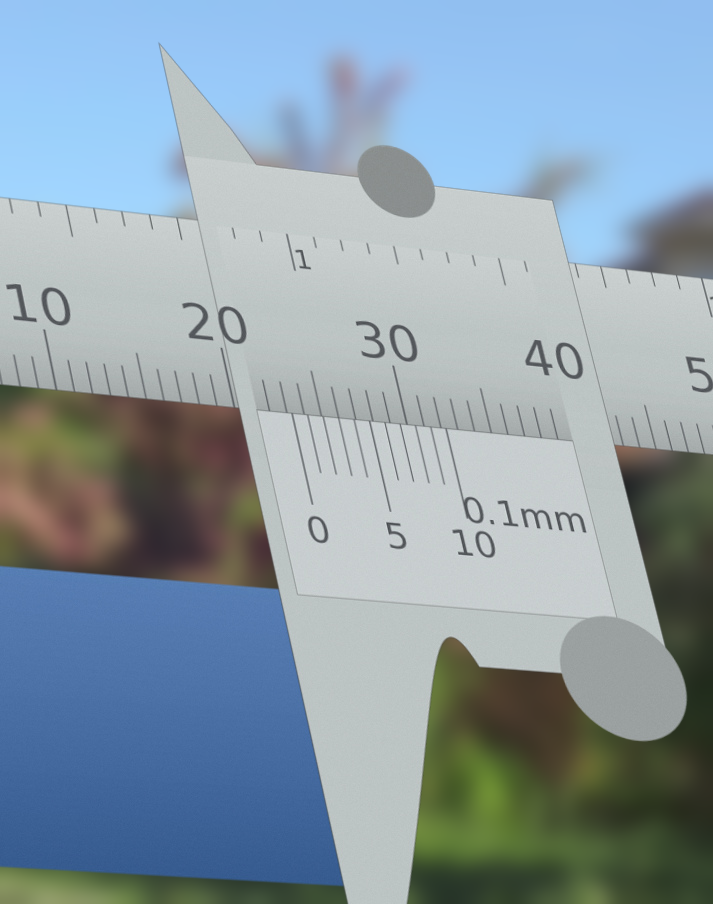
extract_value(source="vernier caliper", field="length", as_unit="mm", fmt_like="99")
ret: 23.3
